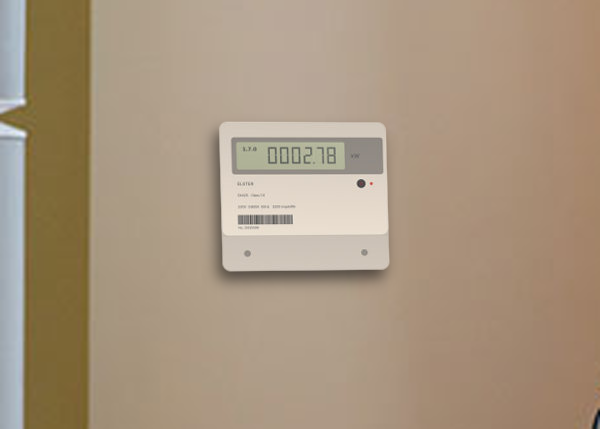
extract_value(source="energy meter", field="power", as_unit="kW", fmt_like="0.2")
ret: 2.78
